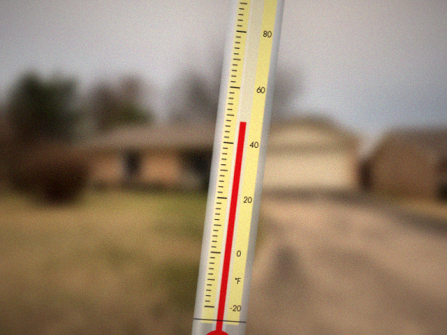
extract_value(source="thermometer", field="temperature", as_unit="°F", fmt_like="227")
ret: 48
